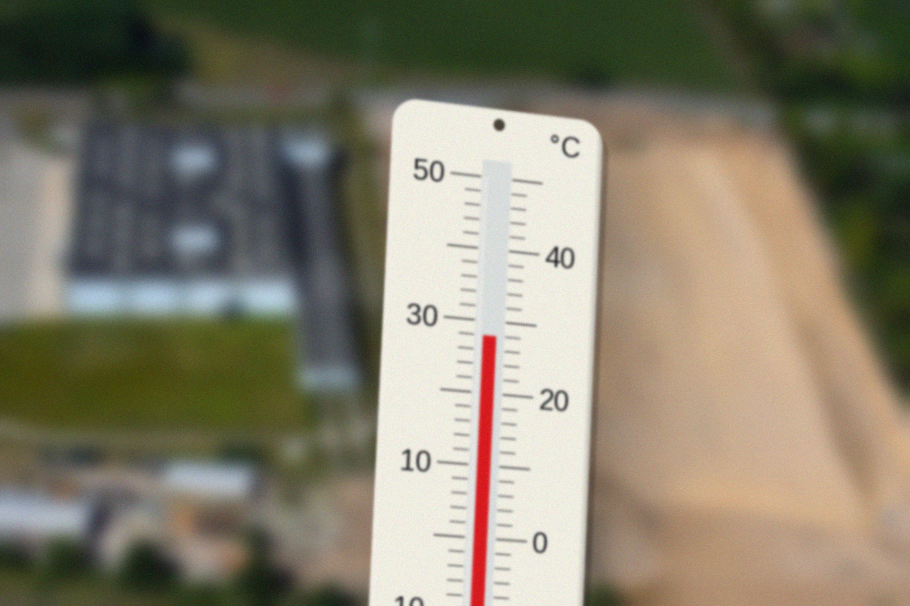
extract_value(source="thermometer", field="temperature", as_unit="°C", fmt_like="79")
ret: 28
